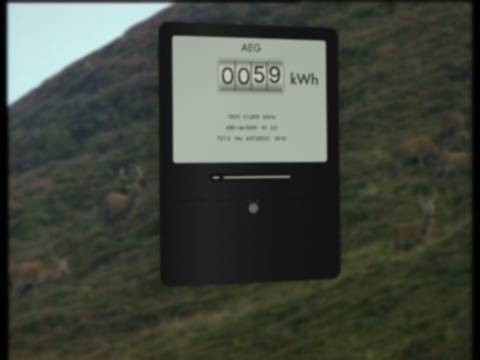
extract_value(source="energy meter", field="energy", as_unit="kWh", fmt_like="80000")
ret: 59
